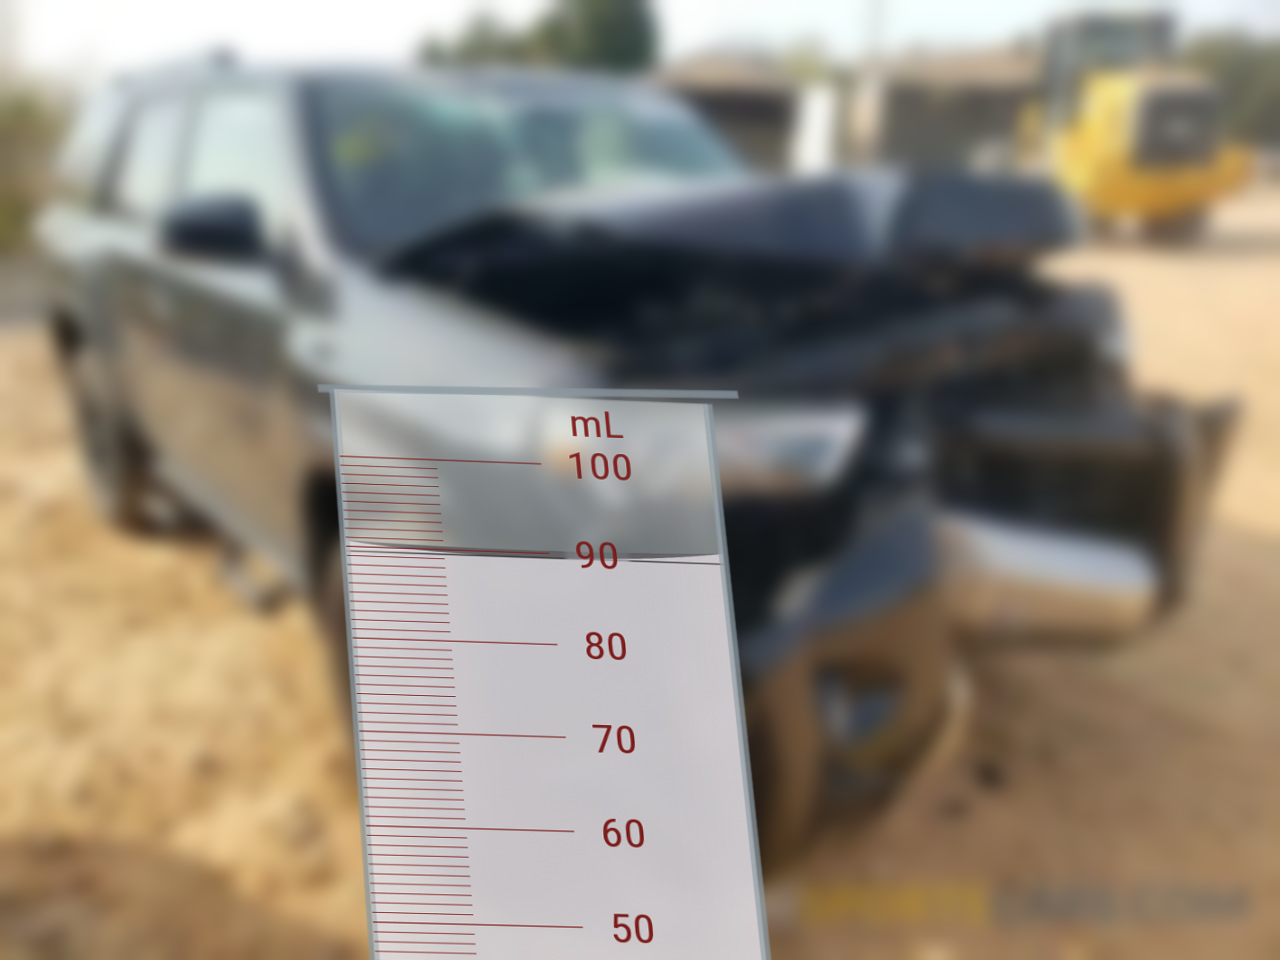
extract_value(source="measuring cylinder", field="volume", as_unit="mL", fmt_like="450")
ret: 89.5
